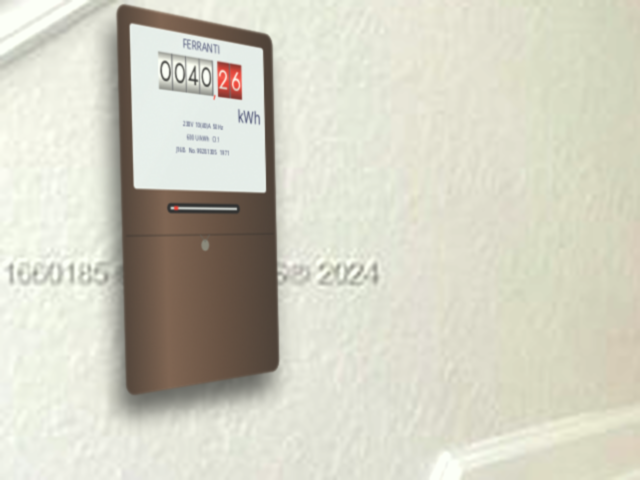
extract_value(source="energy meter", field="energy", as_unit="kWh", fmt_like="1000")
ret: 40.26
